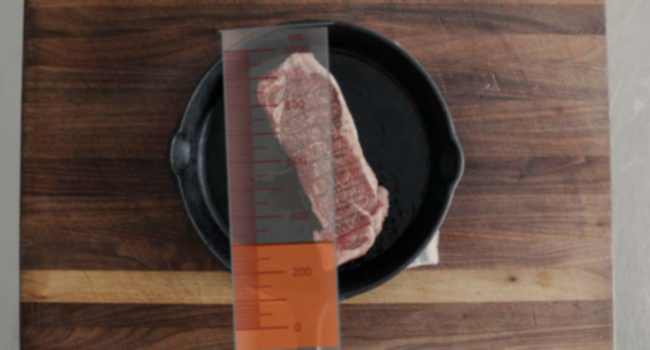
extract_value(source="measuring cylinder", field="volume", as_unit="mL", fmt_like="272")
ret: 300
